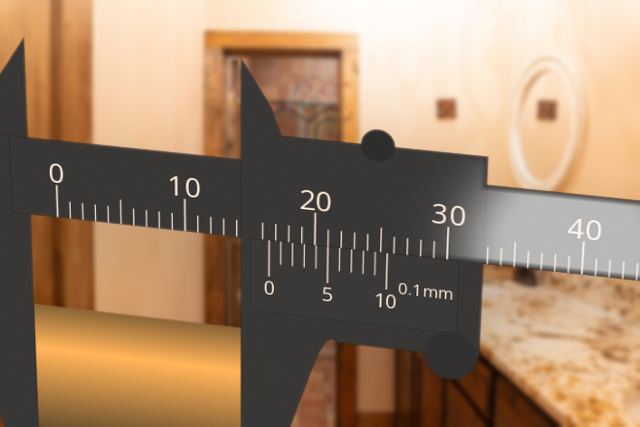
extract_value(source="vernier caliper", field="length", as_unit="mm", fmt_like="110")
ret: 16.5
